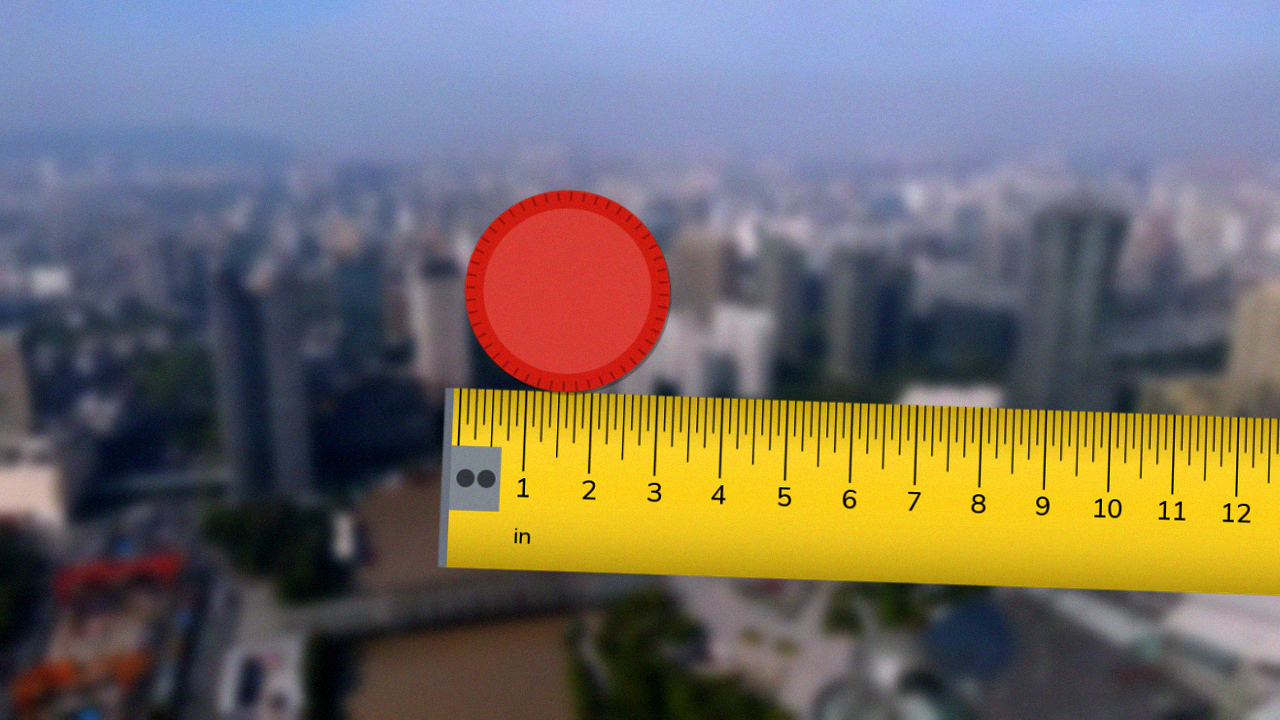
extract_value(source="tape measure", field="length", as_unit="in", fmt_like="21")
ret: 3.125
